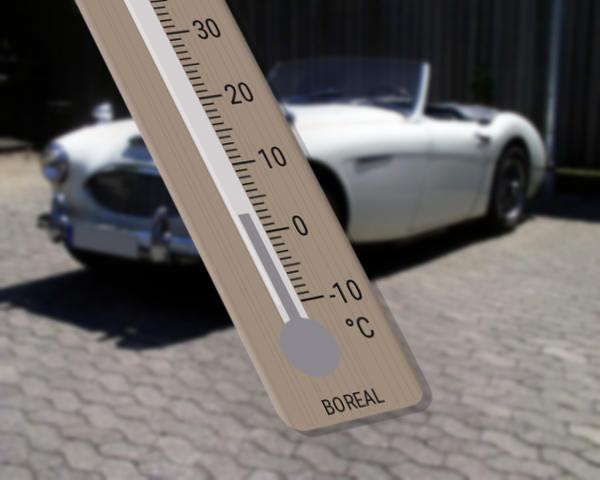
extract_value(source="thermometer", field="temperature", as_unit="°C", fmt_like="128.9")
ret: 3
